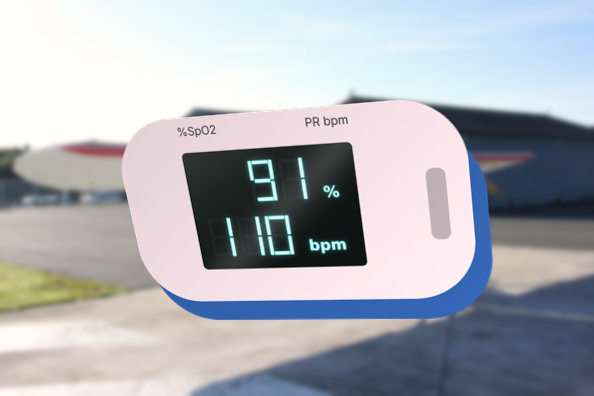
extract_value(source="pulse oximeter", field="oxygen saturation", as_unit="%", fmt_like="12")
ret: 91
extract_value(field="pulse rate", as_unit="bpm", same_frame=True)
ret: 110
